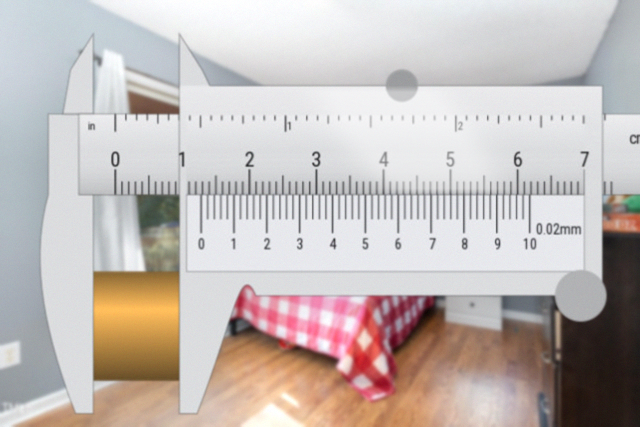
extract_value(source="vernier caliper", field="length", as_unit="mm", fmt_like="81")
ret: 12.8
